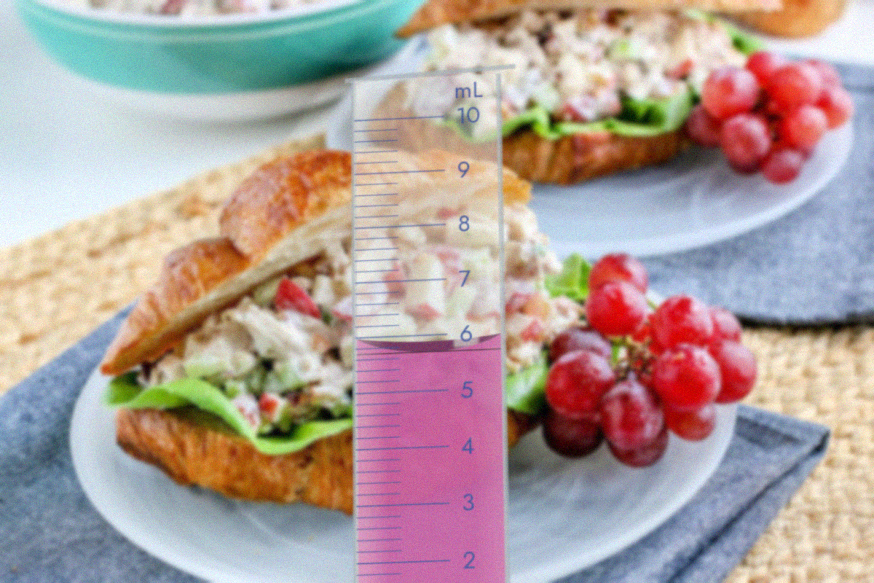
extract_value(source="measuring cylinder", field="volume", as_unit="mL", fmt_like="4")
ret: 5.7
